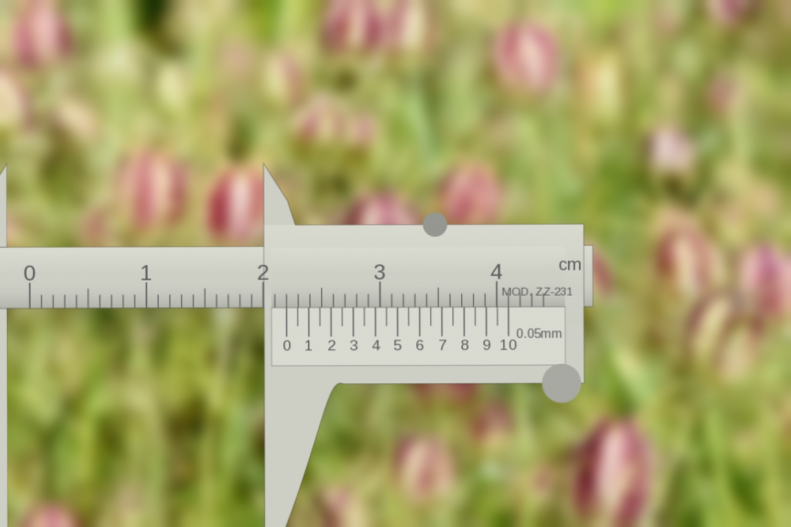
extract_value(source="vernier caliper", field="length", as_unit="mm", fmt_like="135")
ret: 22.0
